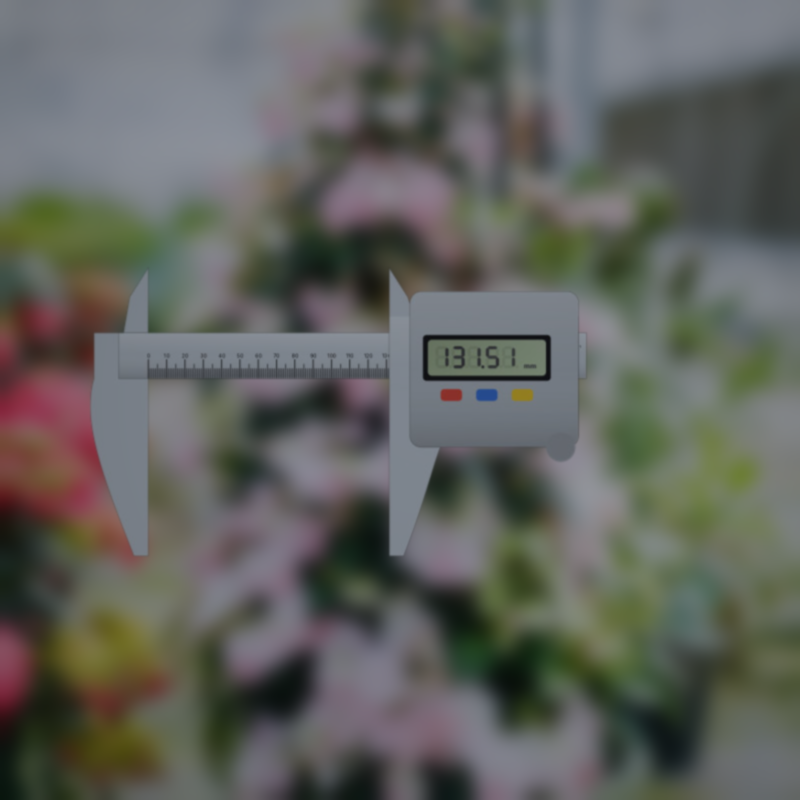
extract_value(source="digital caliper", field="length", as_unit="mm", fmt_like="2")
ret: 131.51
